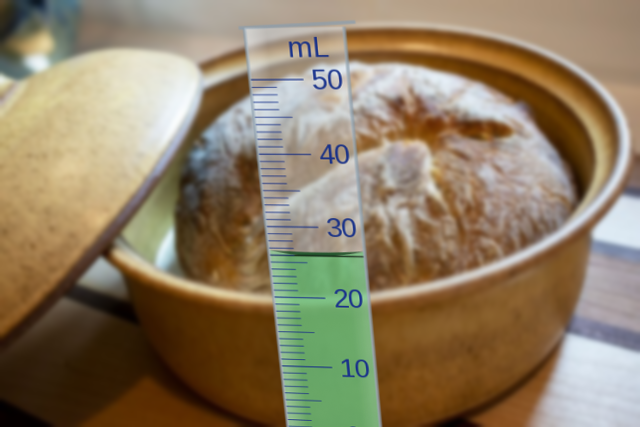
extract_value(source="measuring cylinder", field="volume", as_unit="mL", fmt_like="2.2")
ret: 26
